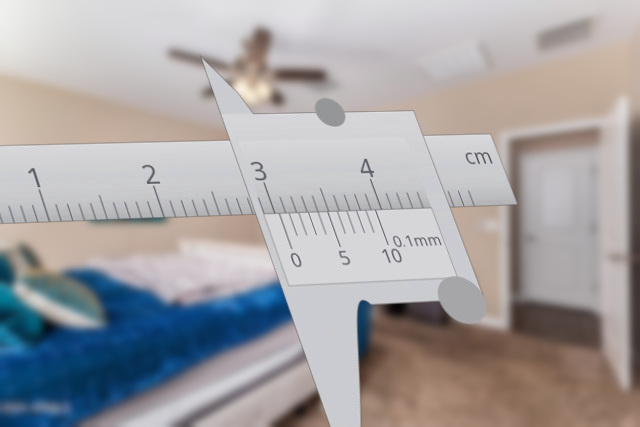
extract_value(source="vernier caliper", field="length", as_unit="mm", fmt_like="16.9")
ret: 30.4
